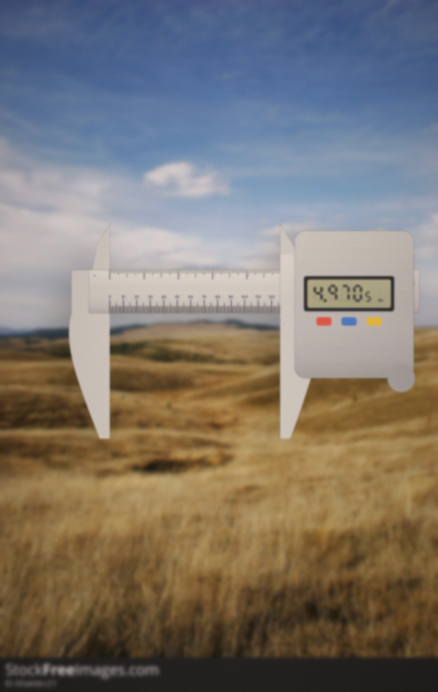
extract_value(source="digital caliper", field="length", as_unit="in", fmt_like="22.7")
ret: 4.9705
